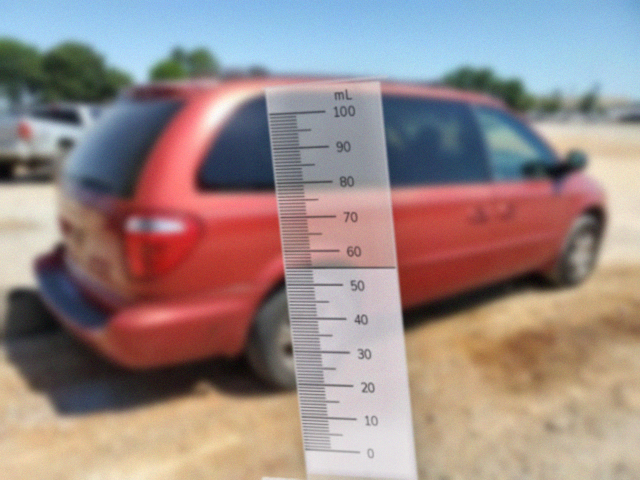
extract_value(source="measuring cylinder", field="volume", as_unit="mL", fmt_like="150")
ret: 55
